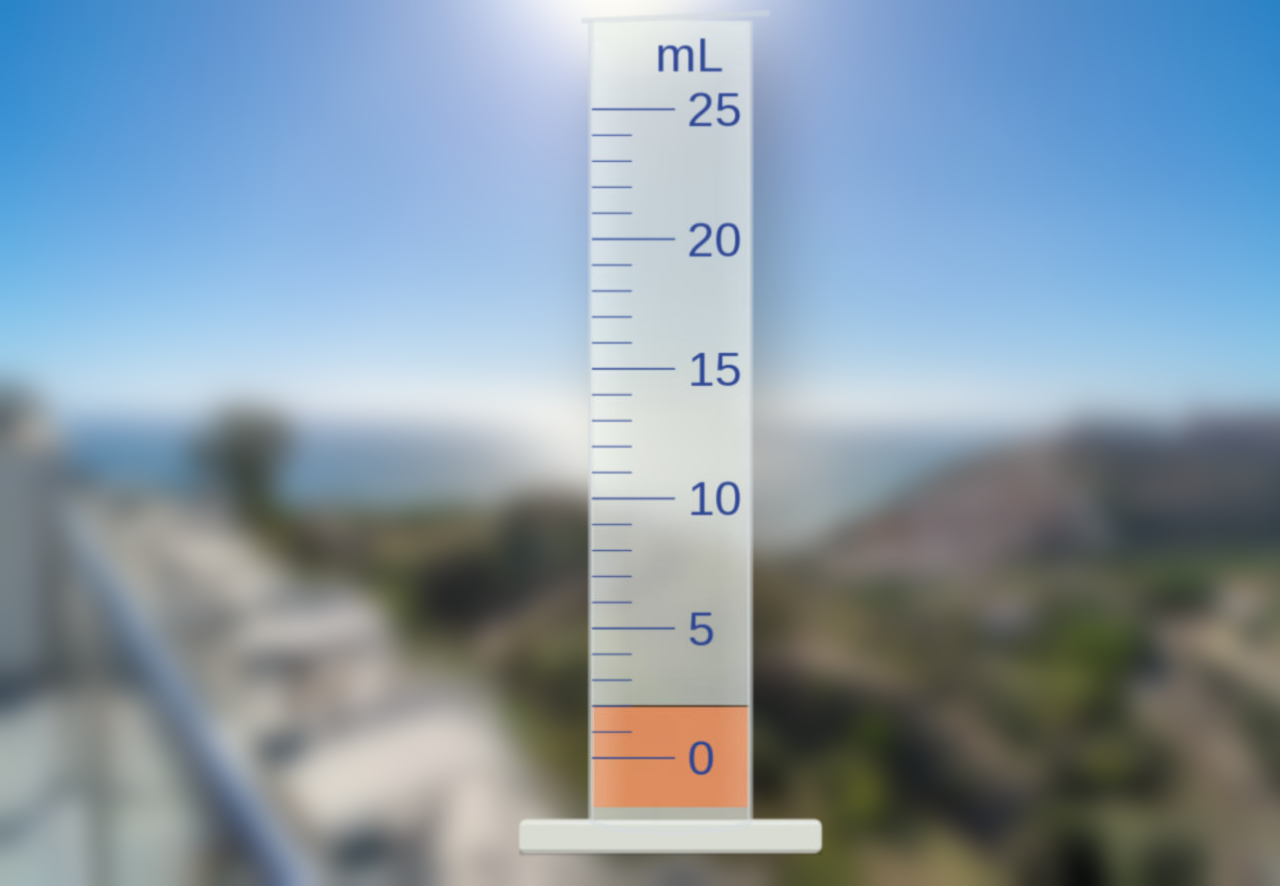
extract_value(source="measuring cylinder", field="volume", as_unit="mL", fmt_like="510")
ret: 2
